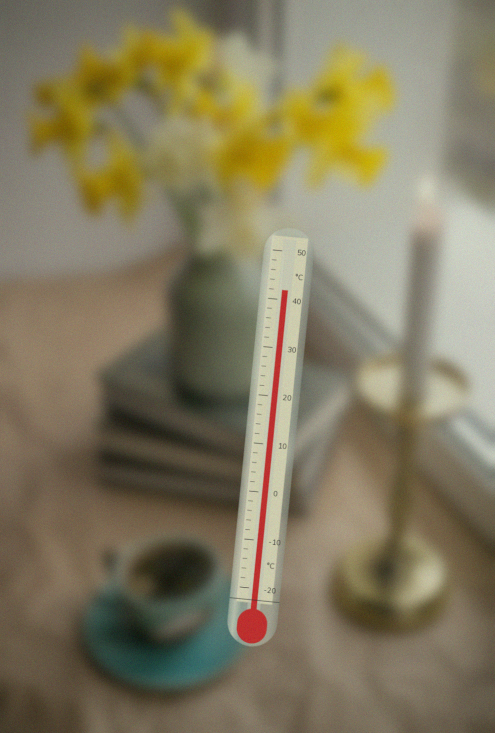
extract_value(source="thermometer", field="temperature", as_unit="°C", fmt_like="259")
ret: 42
